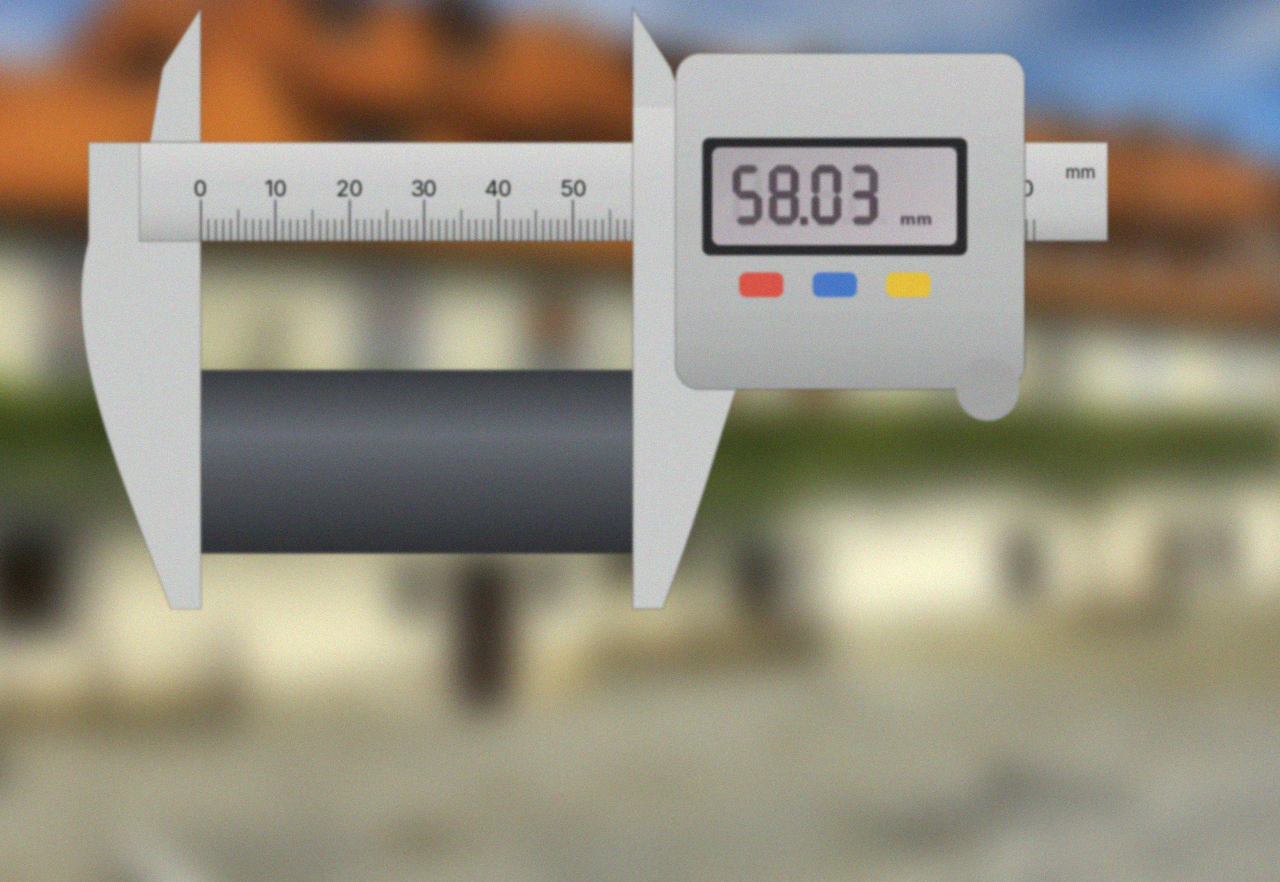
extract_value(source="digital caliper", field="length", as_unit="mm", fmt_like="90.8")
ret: 58.03
